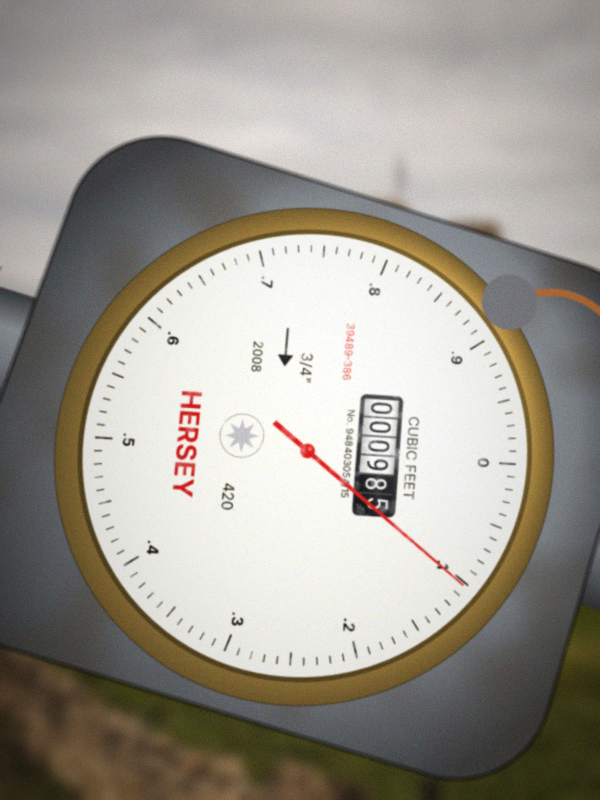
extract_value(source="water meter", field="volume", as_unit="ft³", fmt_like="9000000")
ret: 985.10
